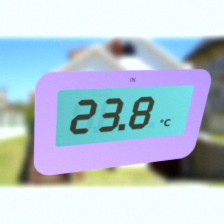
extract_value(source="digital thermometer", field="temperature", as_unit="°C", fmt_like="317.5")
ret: 23.8
